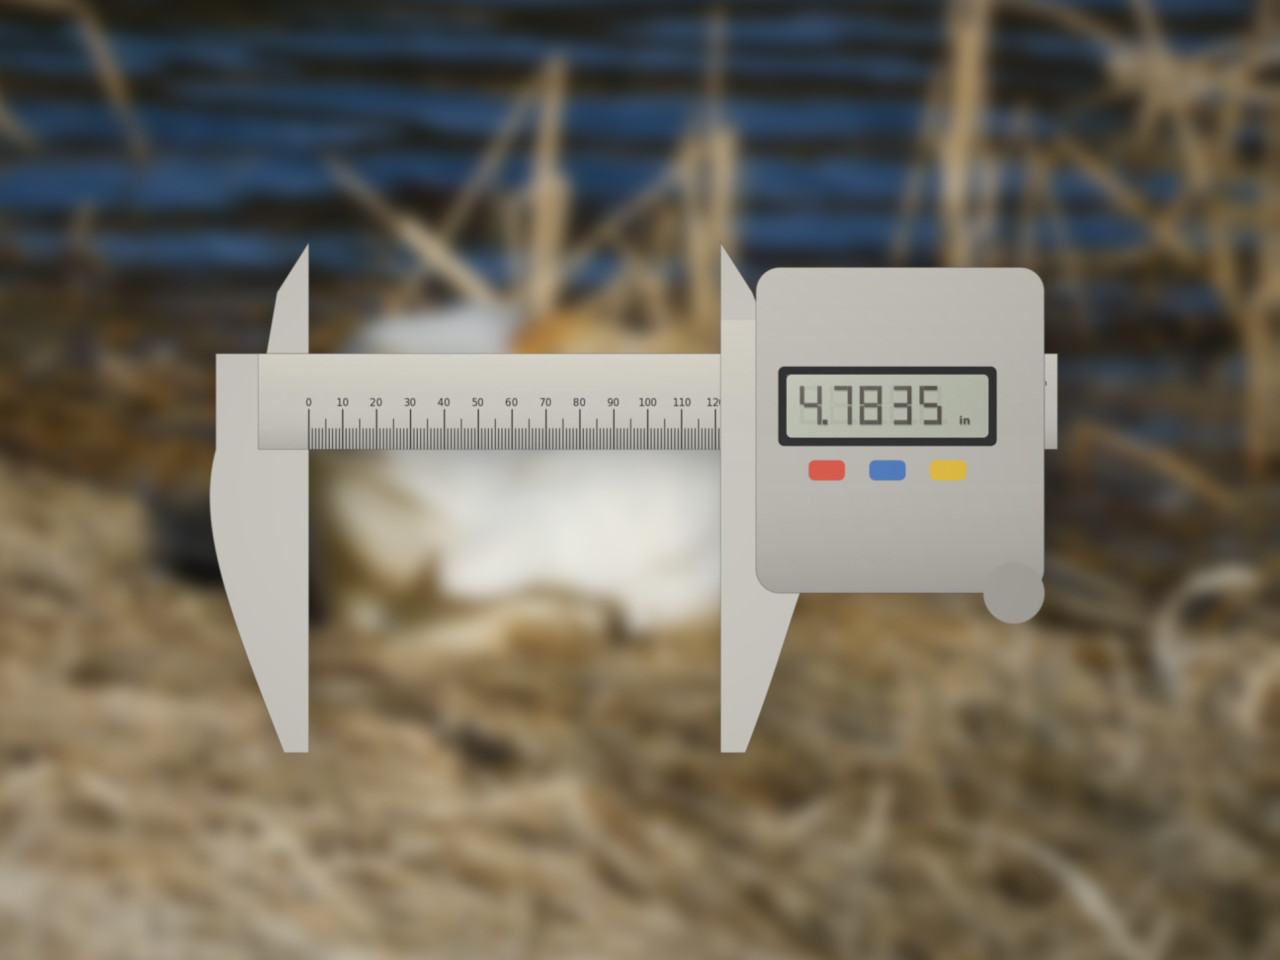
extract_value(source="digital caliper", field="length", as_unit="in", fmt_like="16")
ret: 4.7835
